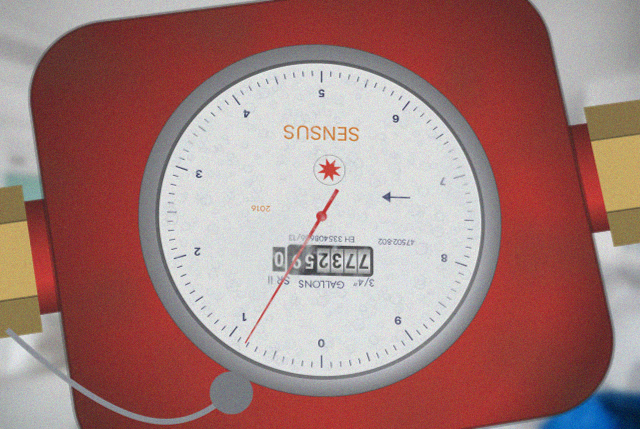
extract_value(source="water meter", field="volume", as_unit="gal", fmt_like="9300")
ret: 7732590.8
